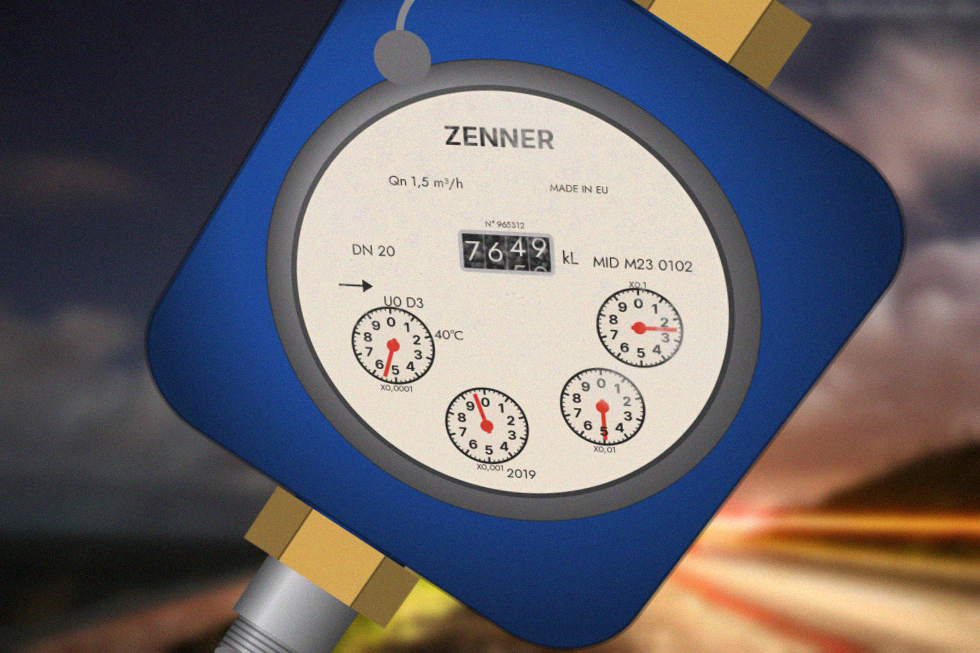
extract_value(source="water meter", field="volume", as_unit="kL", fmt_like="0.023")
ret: 7649.2495
